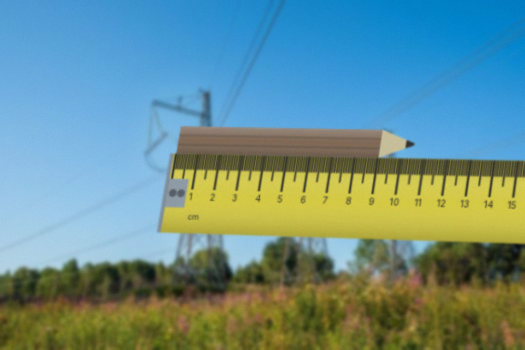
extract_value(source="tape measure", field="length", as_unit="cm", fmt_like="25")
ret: 10.5
